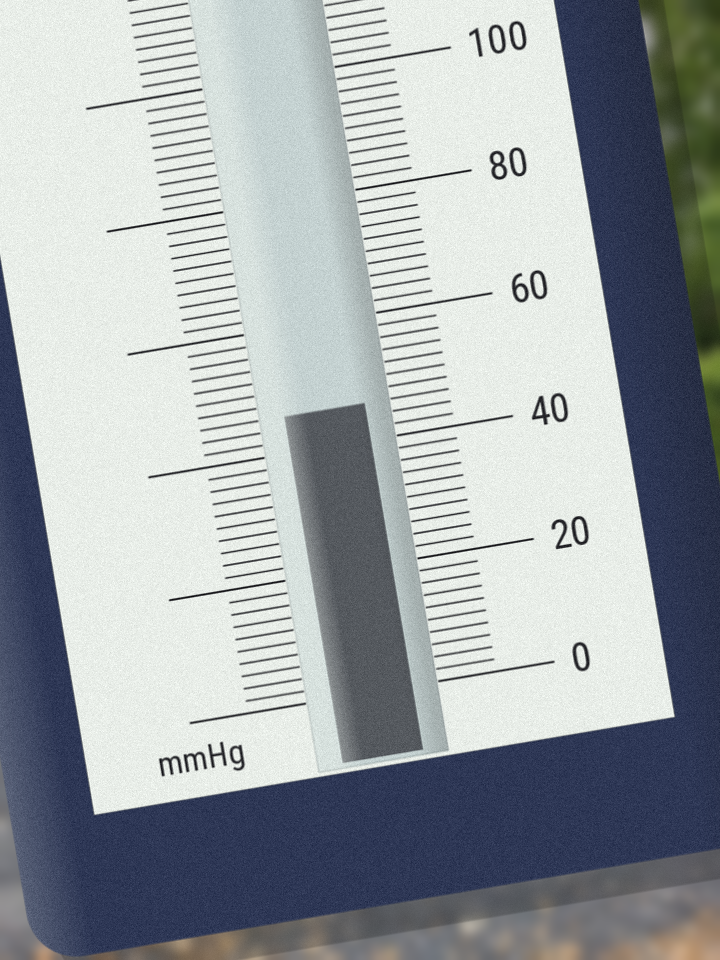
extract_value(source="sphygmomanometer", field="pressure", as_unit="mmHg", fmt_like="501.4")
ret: 46
